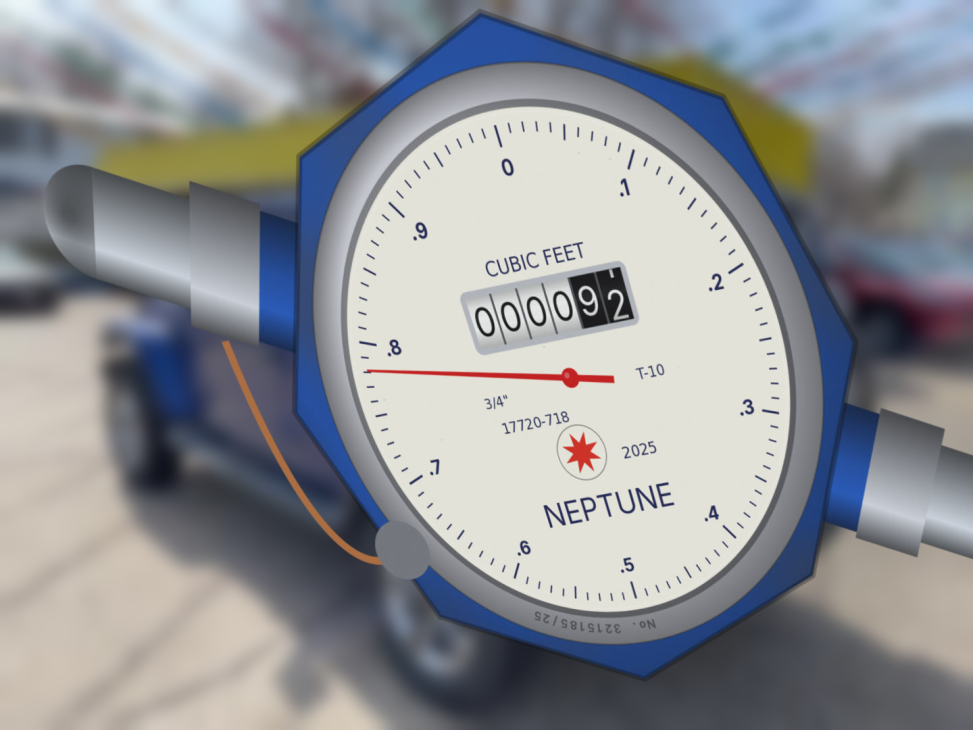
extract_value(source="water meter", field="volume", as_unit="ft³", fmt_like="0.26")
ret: 91.78
